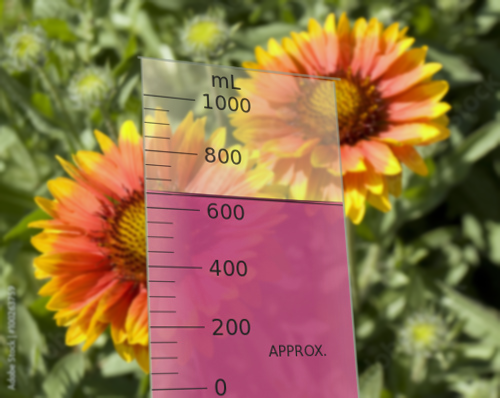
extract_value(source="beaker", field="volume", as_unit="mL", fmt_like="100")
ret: 650
